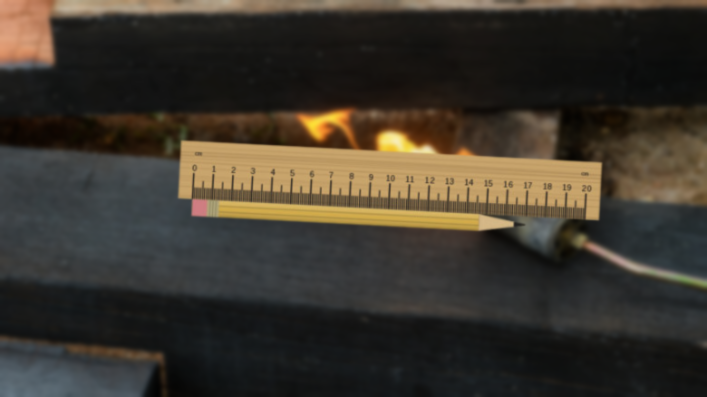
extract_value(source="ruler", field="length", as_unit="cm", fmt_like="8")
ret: 17
